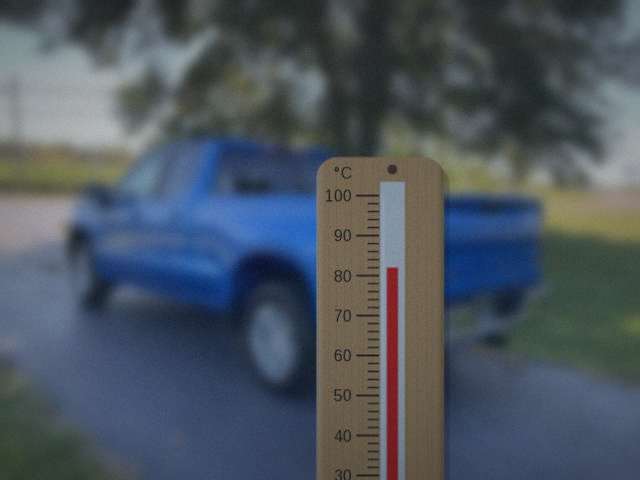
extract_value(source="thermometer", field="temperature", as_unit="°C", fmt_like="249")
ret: 82
